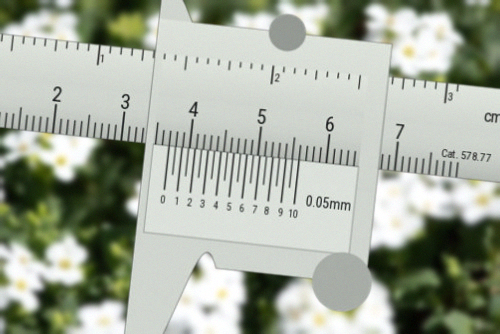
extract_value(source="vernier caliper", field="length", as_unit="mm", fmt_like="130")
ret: 37.0
